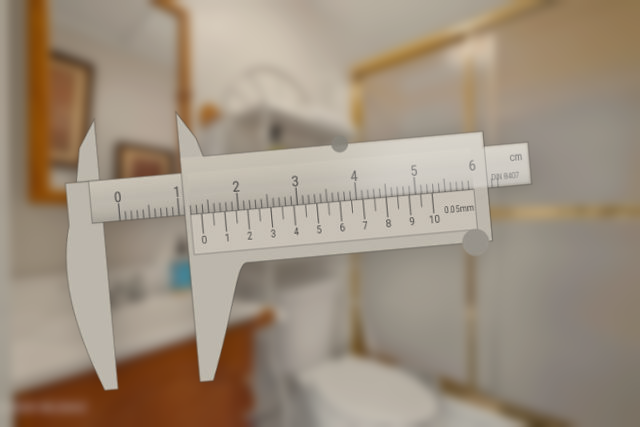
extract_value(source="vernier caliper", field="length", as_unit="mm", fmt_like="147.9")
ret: 13.8
